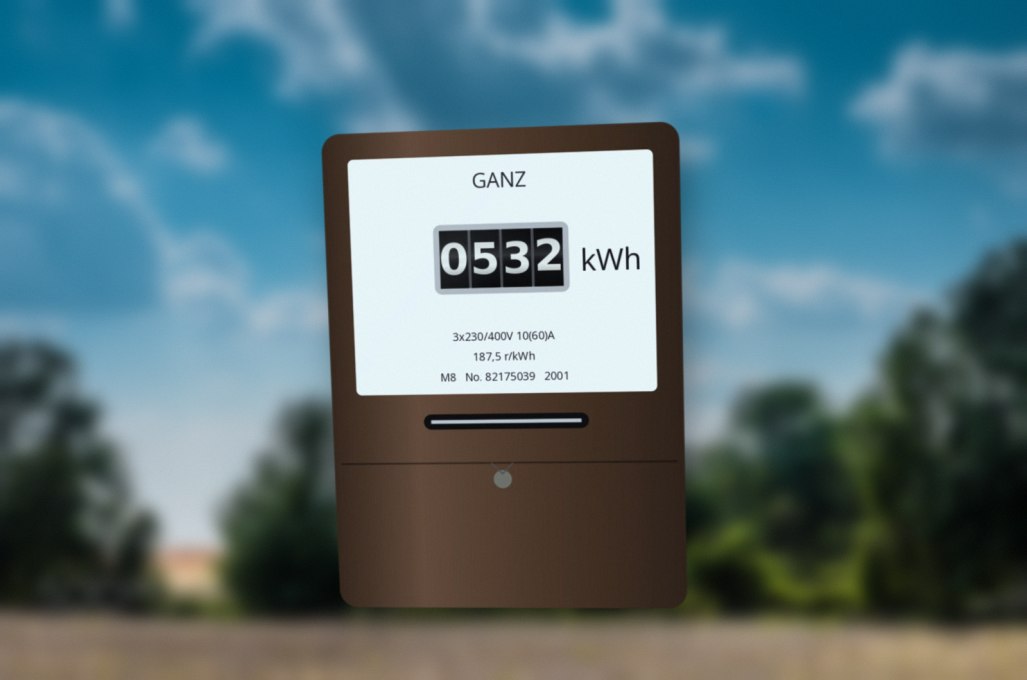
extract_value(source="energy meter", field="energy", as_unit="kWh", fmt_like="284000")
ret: 532
